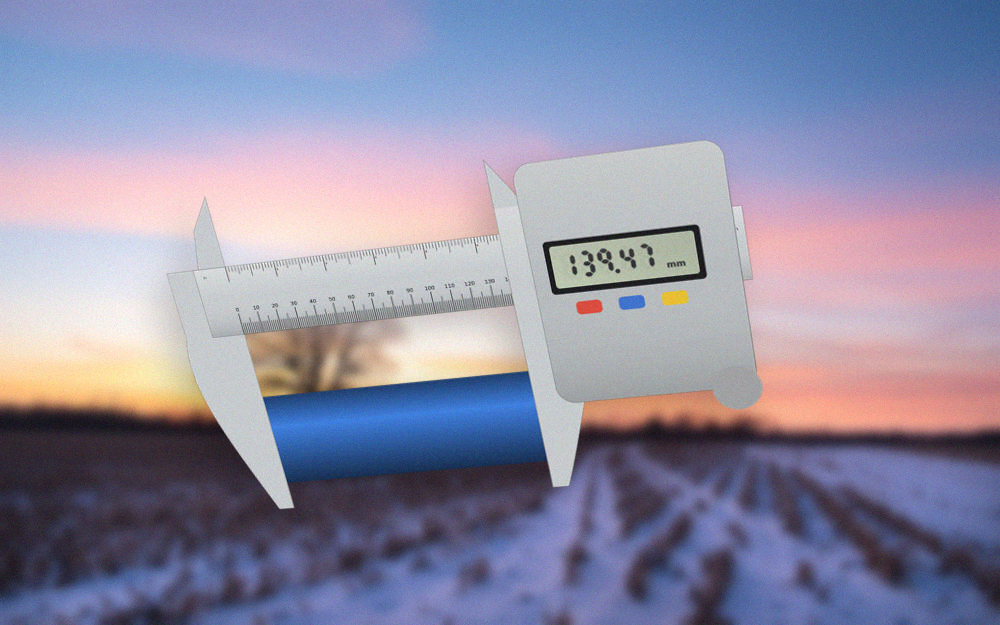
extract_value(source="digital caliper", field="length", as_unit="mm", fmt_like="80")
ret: 139.47
